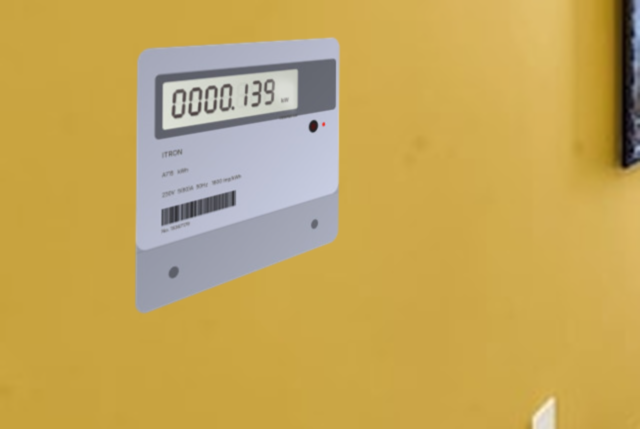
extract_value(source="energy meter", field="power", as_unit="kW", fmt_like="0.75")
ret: 0.139
